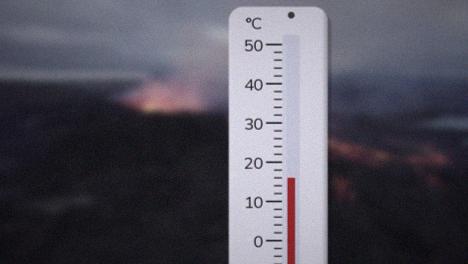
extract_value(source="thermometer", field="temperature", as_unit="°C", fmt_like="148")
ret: 16
